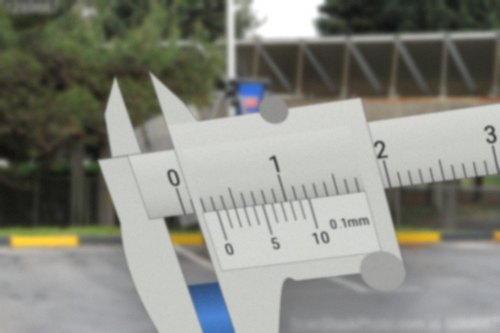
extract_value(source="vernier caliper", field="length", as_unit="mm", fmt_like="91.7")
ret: 3.2
